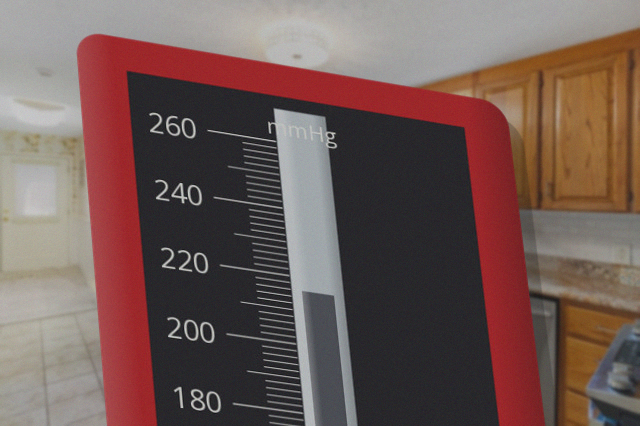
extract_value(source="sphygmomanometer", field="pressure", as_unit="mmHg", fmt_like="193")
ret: 216
